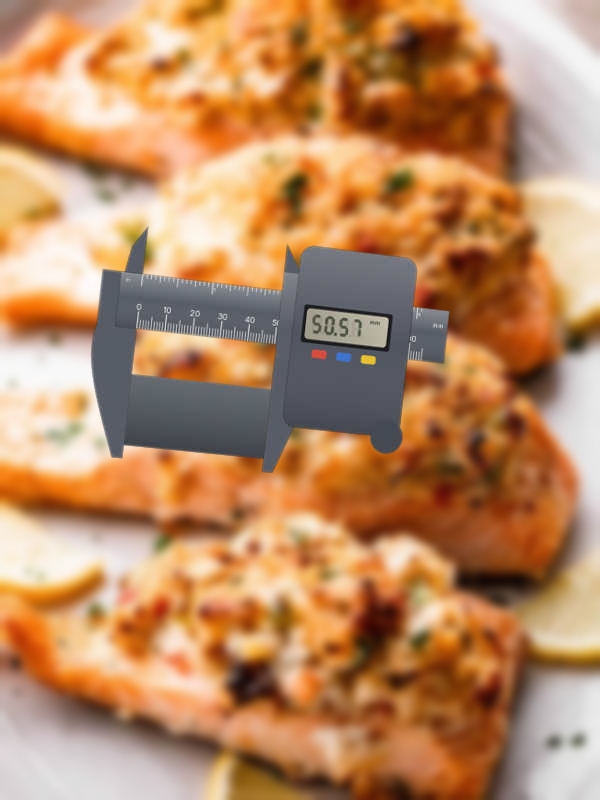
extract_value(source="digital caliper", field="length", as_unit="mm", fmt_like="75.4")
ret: 50.57
